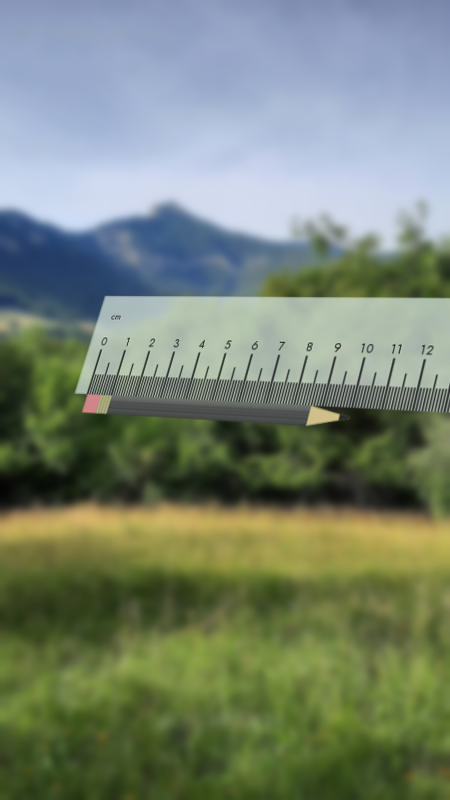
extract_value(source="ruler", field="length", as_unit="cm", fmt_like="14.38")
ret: 10
